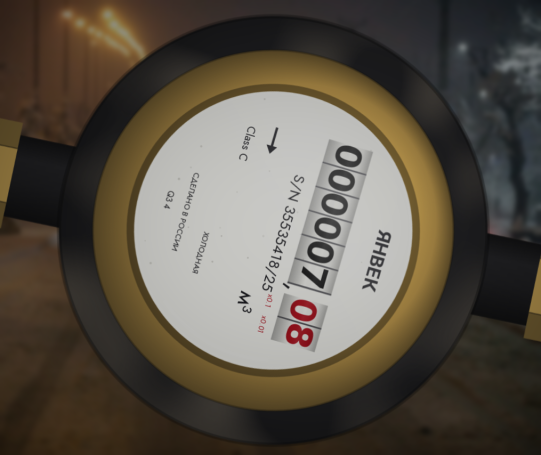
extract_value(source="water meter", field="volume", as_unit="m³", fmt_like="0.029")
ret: 7.08
